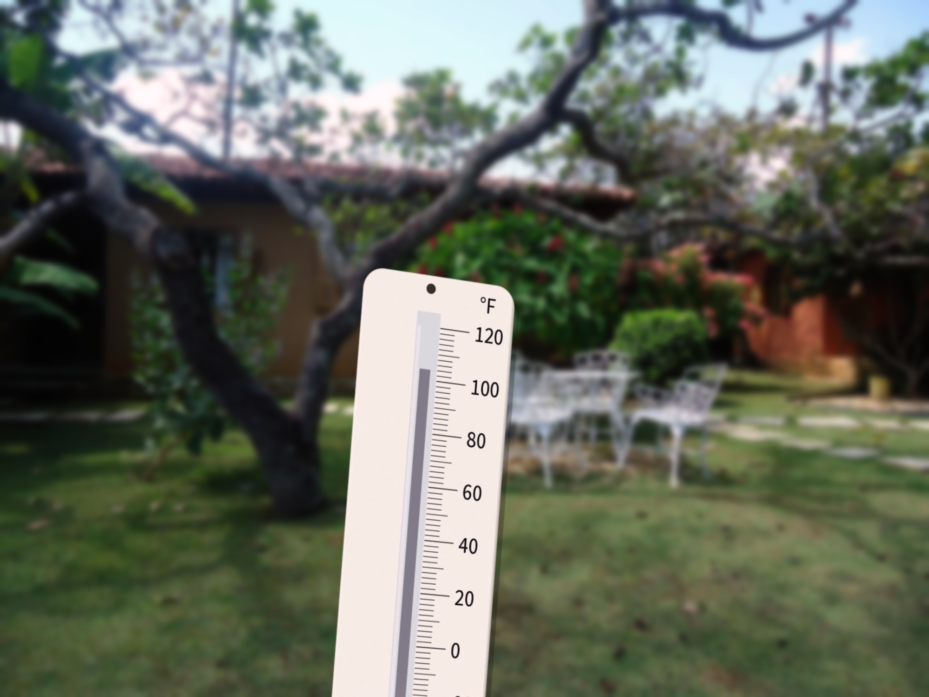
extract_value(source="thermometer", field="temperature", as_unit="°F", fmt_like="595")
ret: 104
